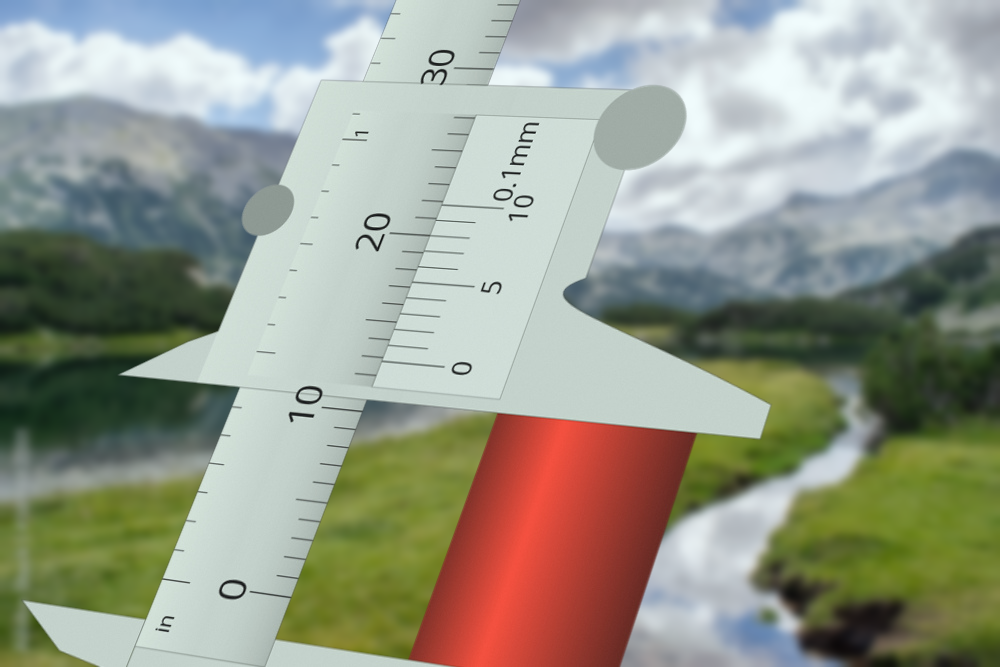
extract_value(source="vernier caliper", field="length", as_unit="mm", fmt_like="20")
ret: 12.8
